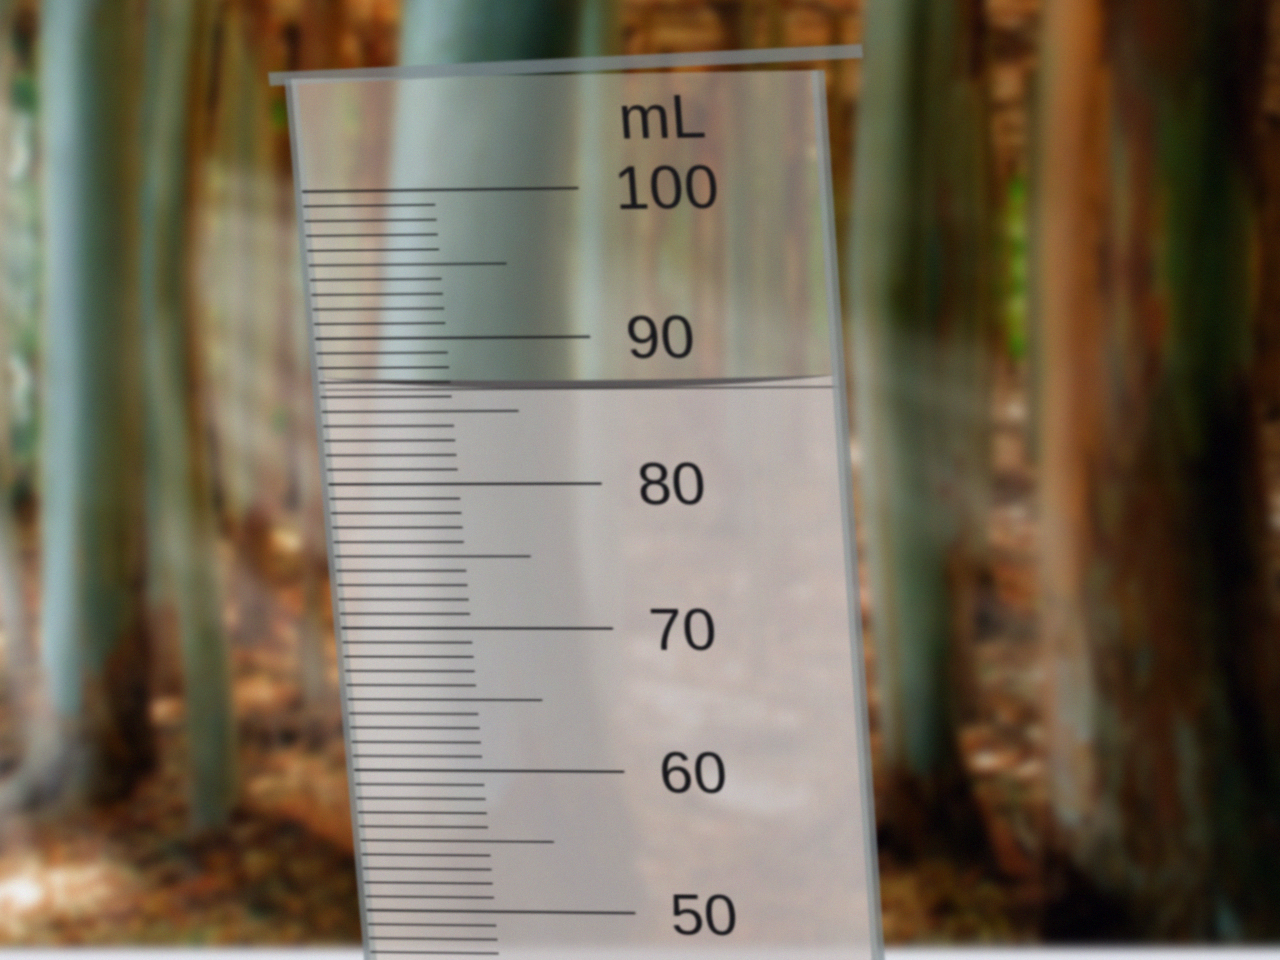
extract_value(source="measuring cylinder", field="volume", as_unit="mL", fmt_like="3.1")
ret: 86.5
